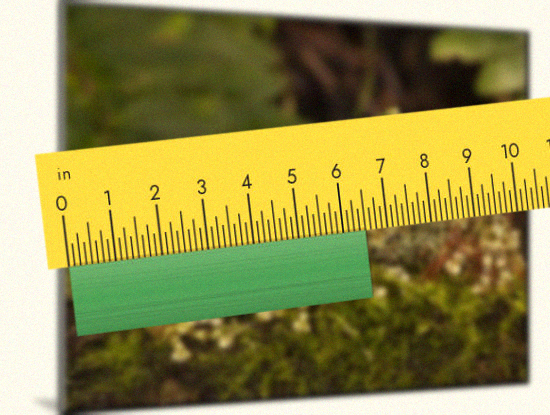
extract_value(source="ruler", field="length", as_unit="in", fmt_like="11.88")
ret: 6.5
